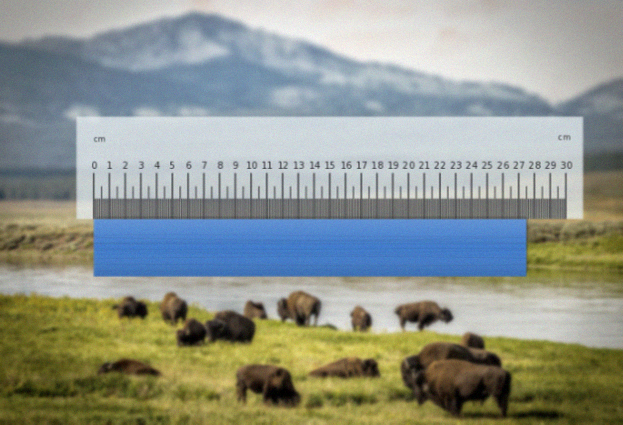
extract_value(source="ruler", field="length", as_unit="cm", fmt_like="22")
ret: 27.5
